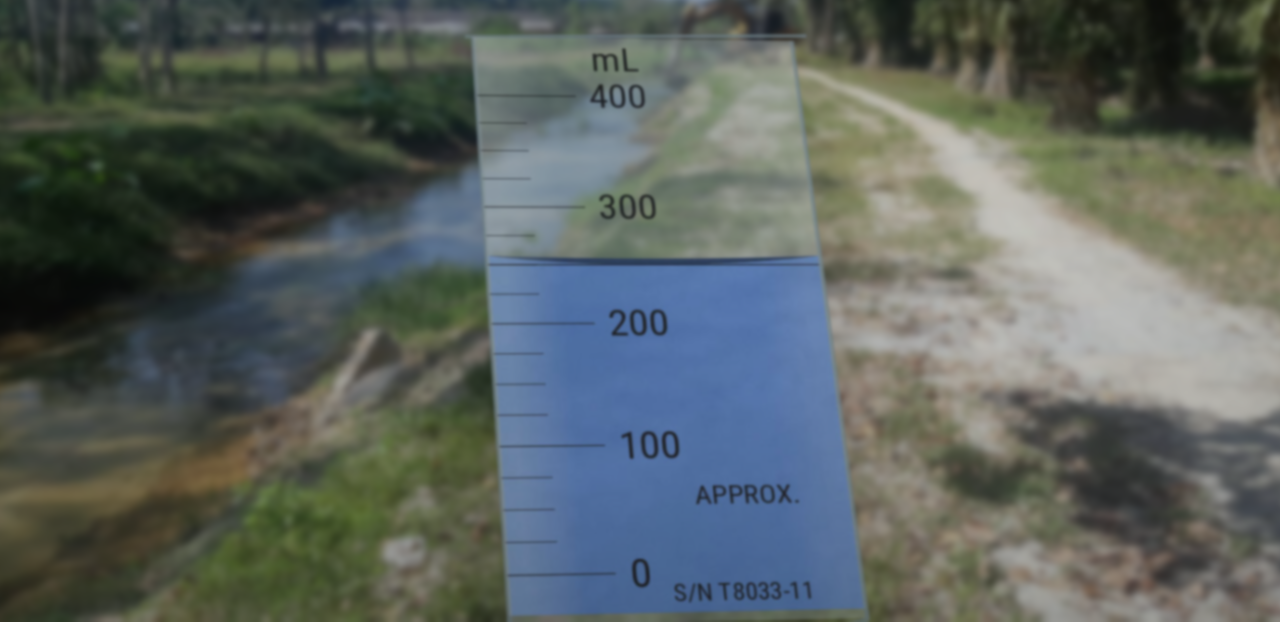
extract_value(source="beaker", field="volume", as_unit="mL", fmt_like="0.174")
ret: 250
